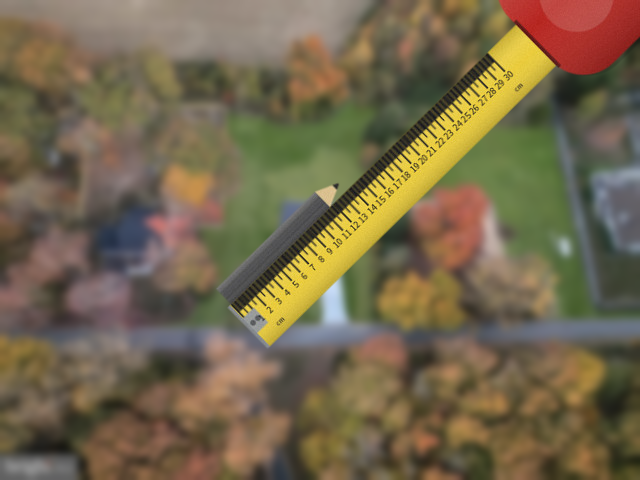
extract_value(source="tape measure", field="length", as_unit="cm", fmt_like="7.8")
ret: 13.5
